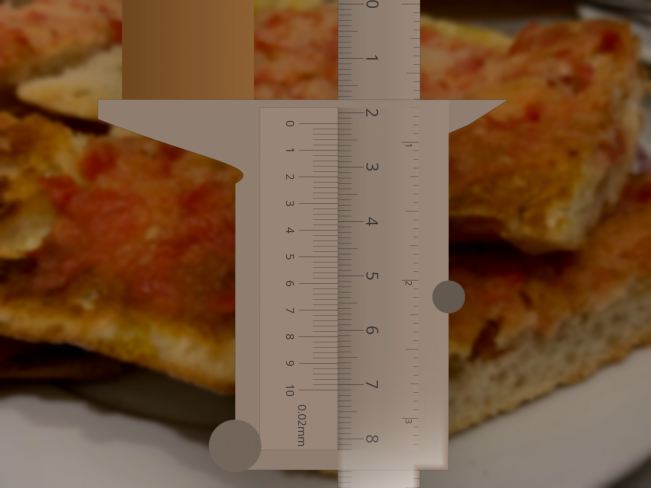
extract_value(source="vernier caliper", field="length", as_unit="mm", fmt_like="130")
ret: 22.0
